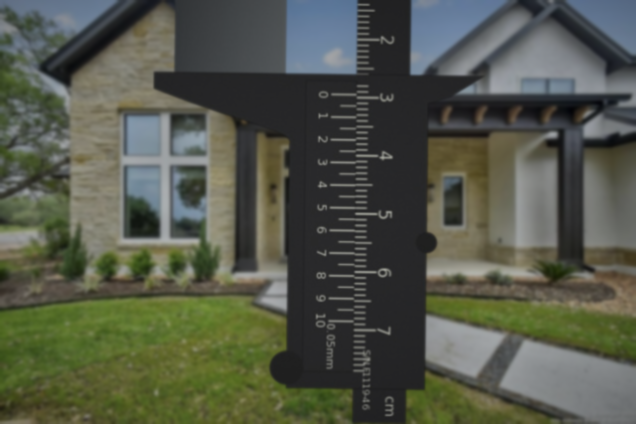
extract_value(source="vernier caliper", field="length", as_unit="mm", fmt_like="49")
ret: 29.5
